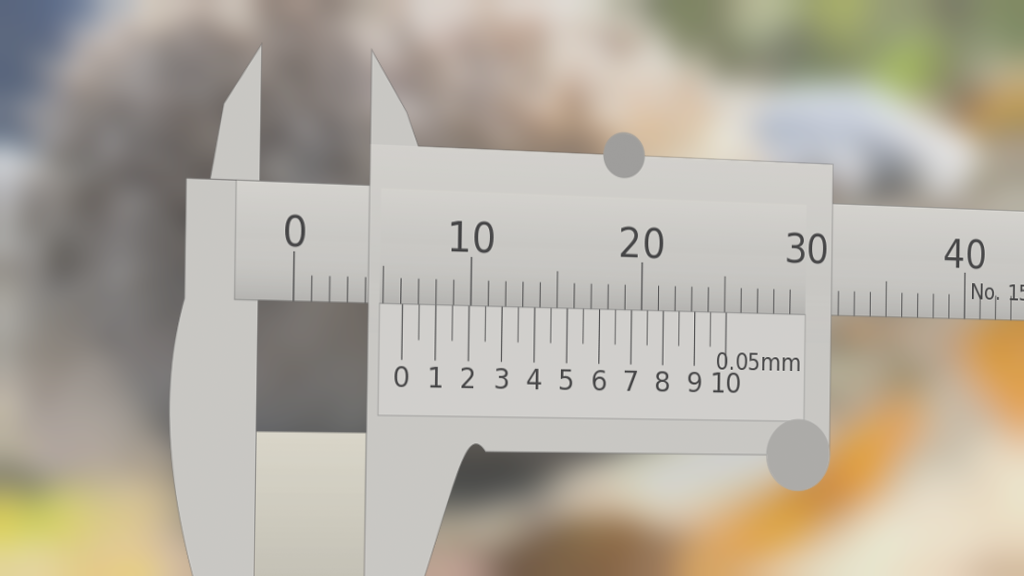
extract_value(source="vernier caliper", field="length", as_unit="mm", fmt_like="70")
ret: 6.1
